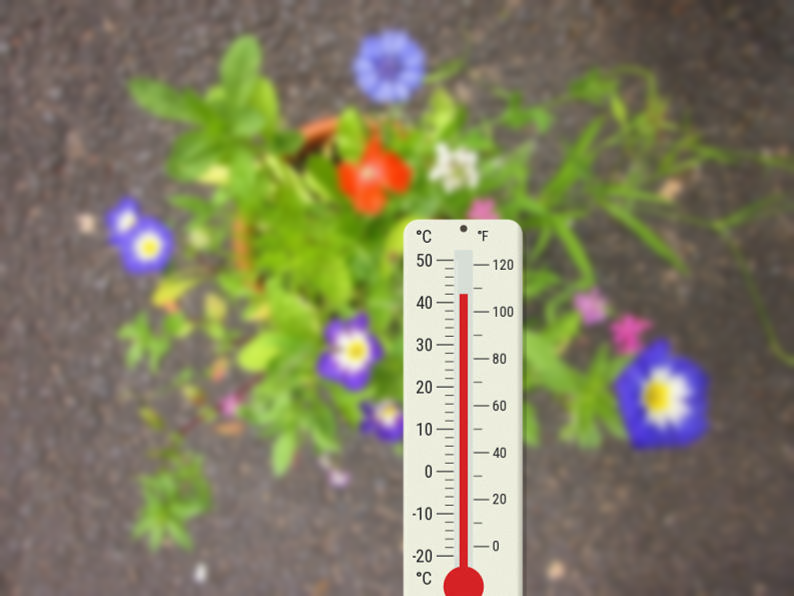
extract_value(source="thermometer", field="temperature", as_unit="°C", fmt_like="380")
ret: 42
